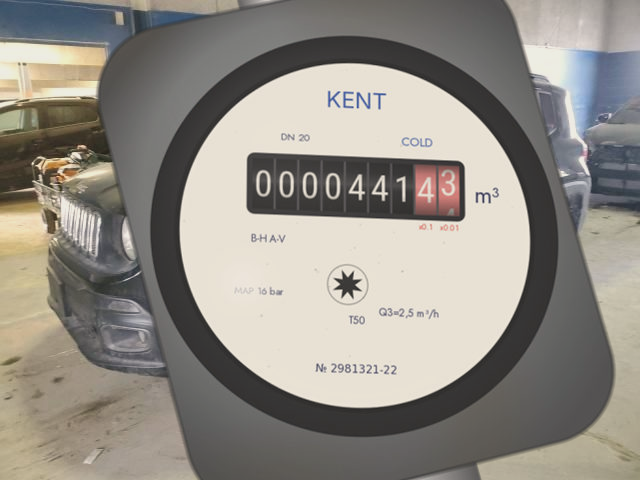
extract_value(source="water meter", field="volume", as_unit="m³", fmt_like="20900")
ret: 441.43
